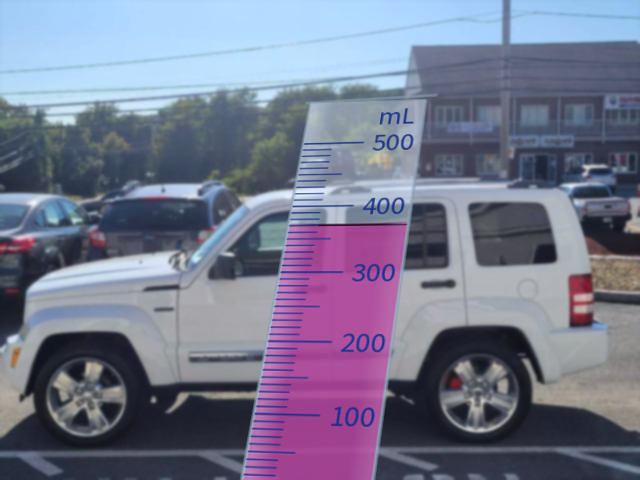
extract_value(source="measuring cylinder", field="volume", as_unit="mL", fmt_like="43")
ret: 370
